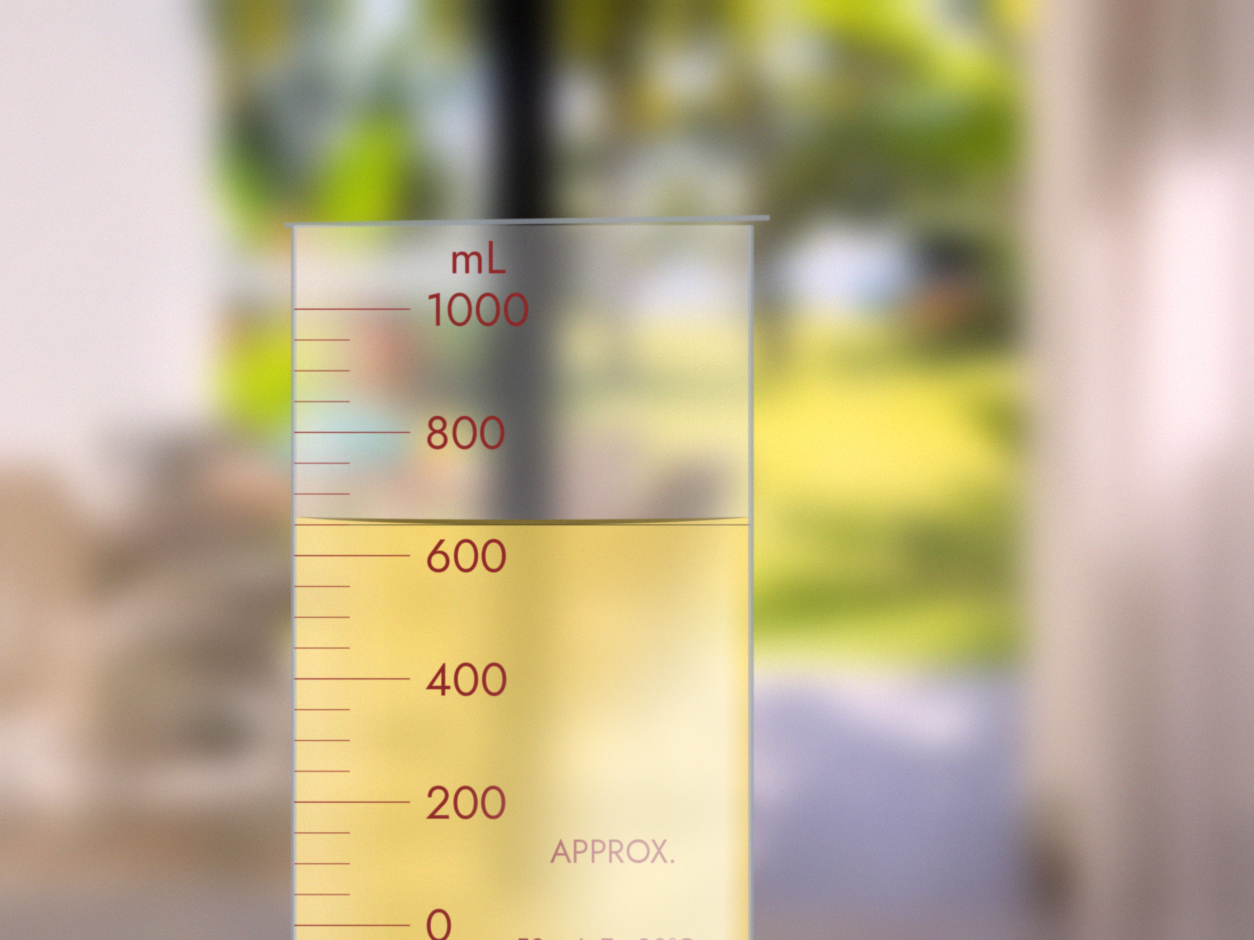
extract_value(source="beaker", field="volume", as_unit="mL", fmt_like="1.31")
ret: 650
